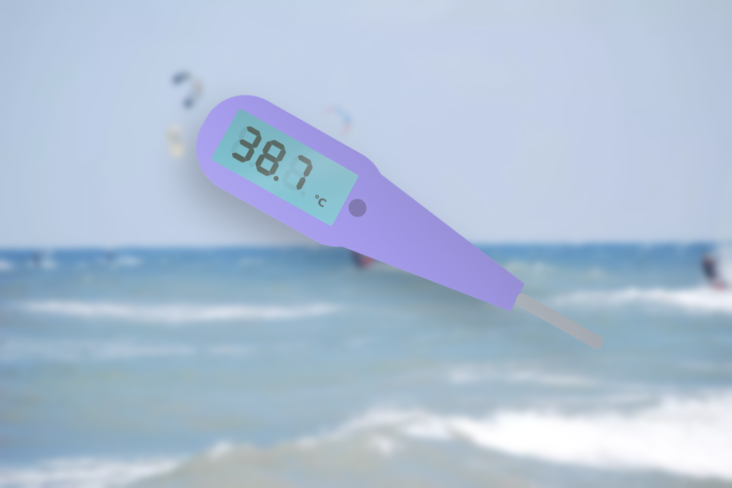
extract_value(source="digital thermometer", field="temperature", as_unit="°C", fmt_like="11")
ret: 38.7
